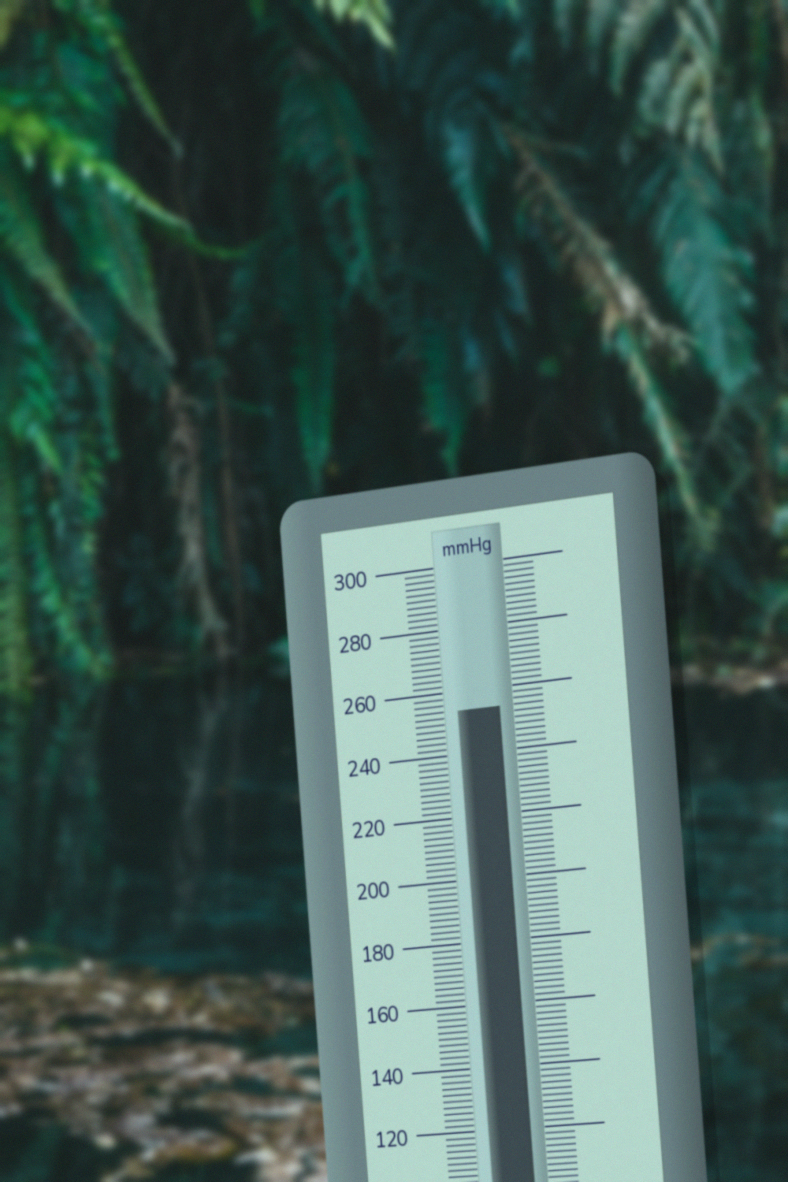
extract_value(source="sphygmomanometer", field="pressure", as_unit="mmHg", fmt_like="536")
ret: 254
